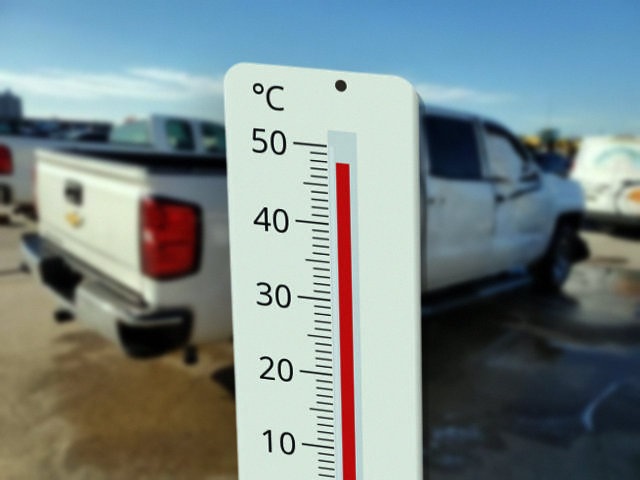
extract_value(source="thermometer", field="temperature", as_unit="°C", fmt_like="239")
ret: 48
